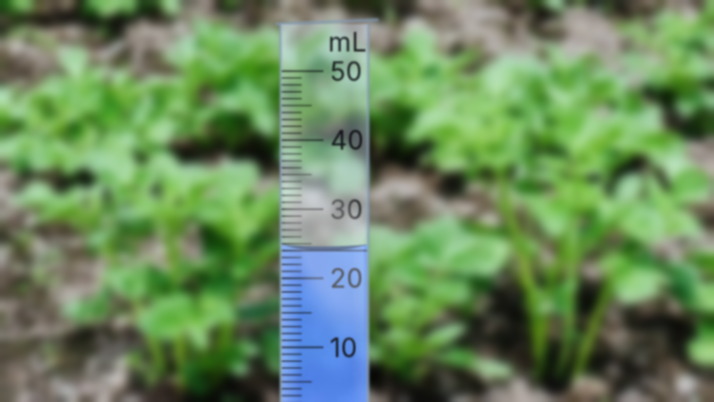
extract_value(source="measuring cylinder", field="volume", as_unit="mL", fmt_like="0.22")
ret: 24
